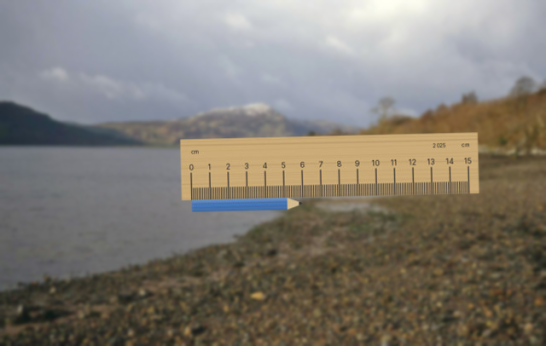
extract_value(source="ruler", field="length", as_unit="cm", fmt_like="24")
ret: 6
